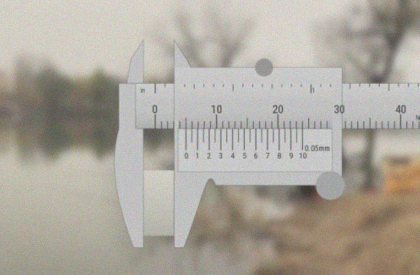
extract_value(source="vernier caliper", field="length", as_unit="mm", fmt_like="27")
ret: 5.0
